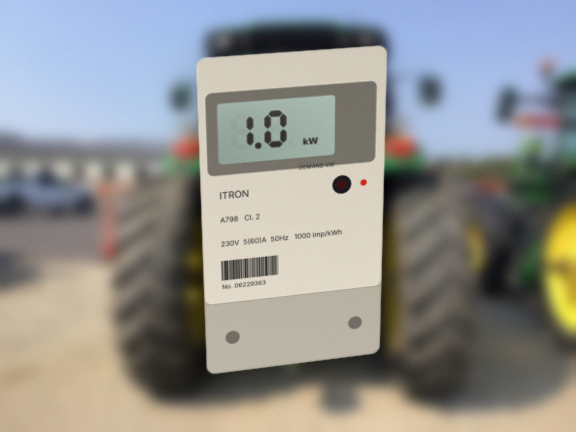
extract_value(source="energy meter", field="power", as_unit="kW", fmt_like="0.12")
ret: 1.0
